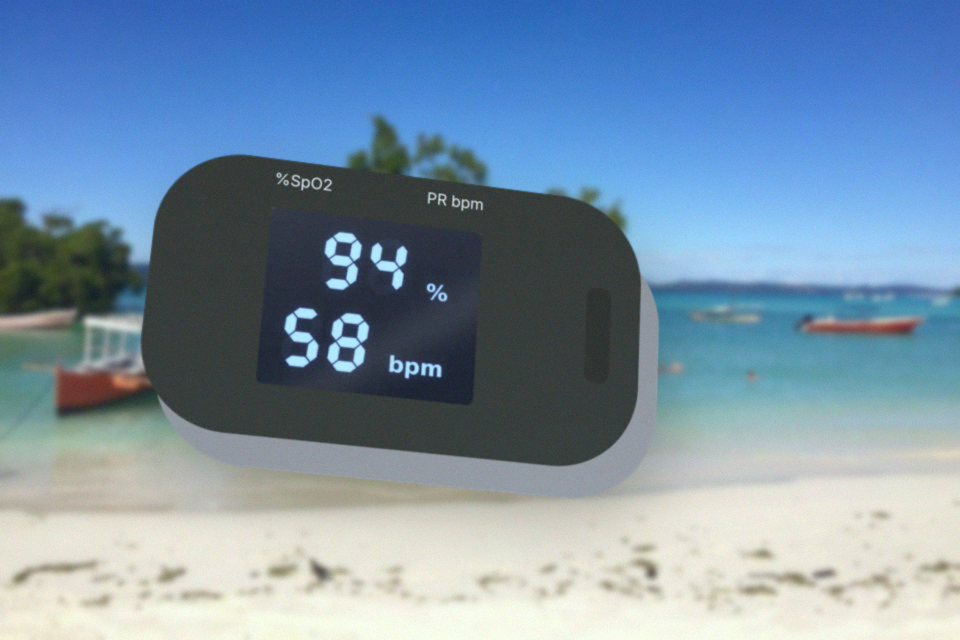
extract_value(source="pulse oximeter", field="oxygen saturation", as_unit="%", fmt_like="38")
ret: 94
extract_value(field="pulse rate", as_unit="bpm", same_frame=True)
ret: 58
